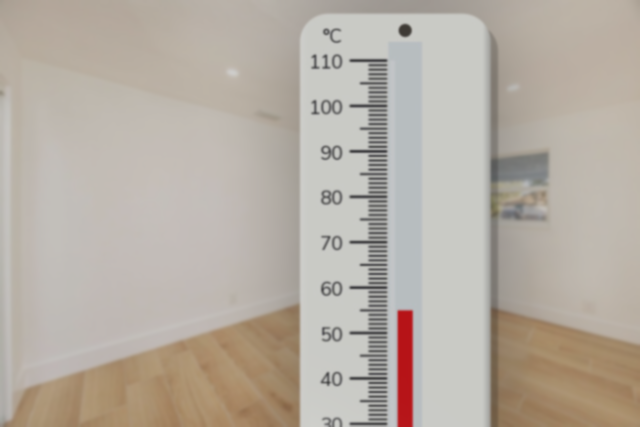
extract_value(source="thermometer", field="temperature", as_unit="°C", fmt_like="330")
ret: 55
